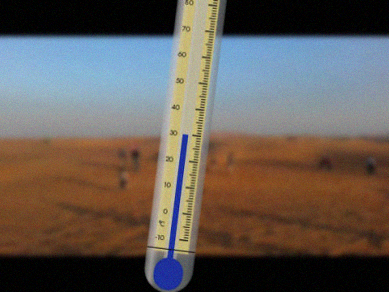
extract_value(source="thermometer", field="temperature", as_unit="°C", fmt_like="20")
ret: 30
